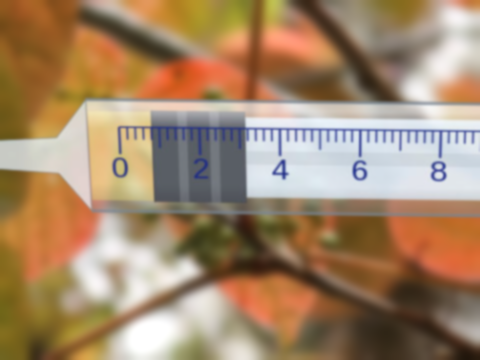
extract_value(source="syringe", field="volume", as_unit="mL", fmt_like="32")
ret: 0.8
